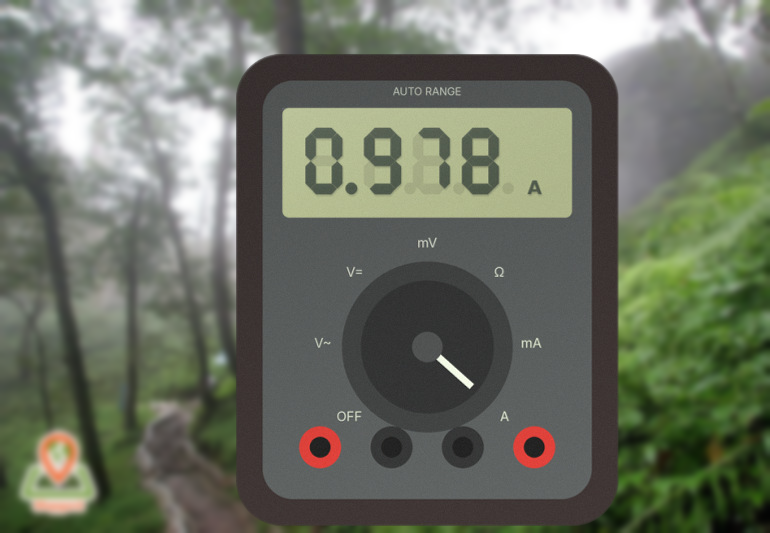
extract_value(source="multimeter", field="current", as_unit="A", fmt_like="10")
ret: 0.978
